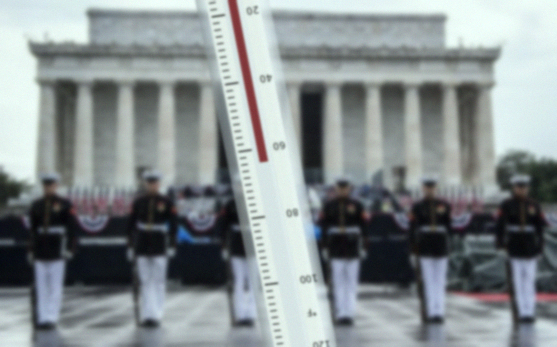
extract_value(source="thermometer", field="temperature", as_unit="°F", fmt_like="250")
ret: 64
